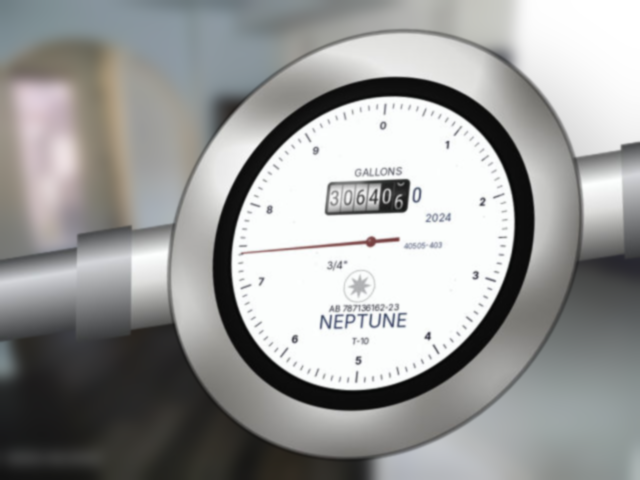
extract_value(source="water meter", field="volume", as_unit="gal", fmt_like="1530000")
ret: 3064057.4
